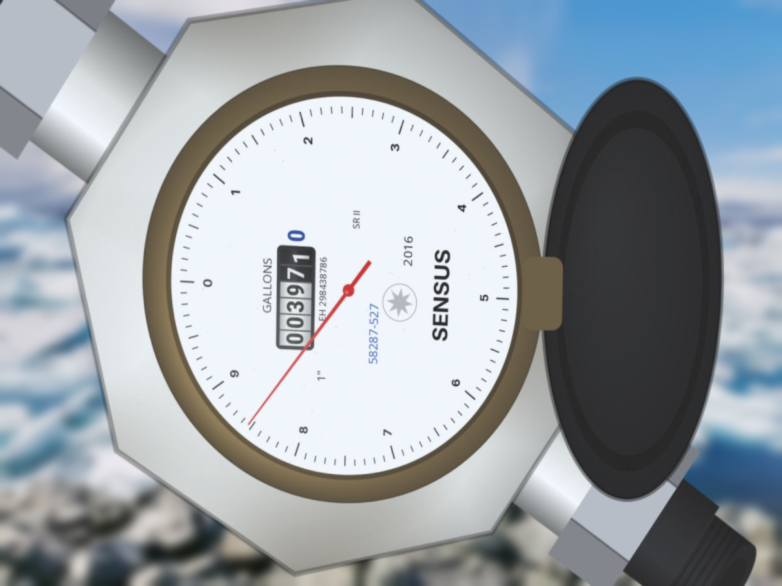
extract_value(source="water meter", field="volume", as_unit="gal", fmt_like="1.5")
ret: 39708.5
